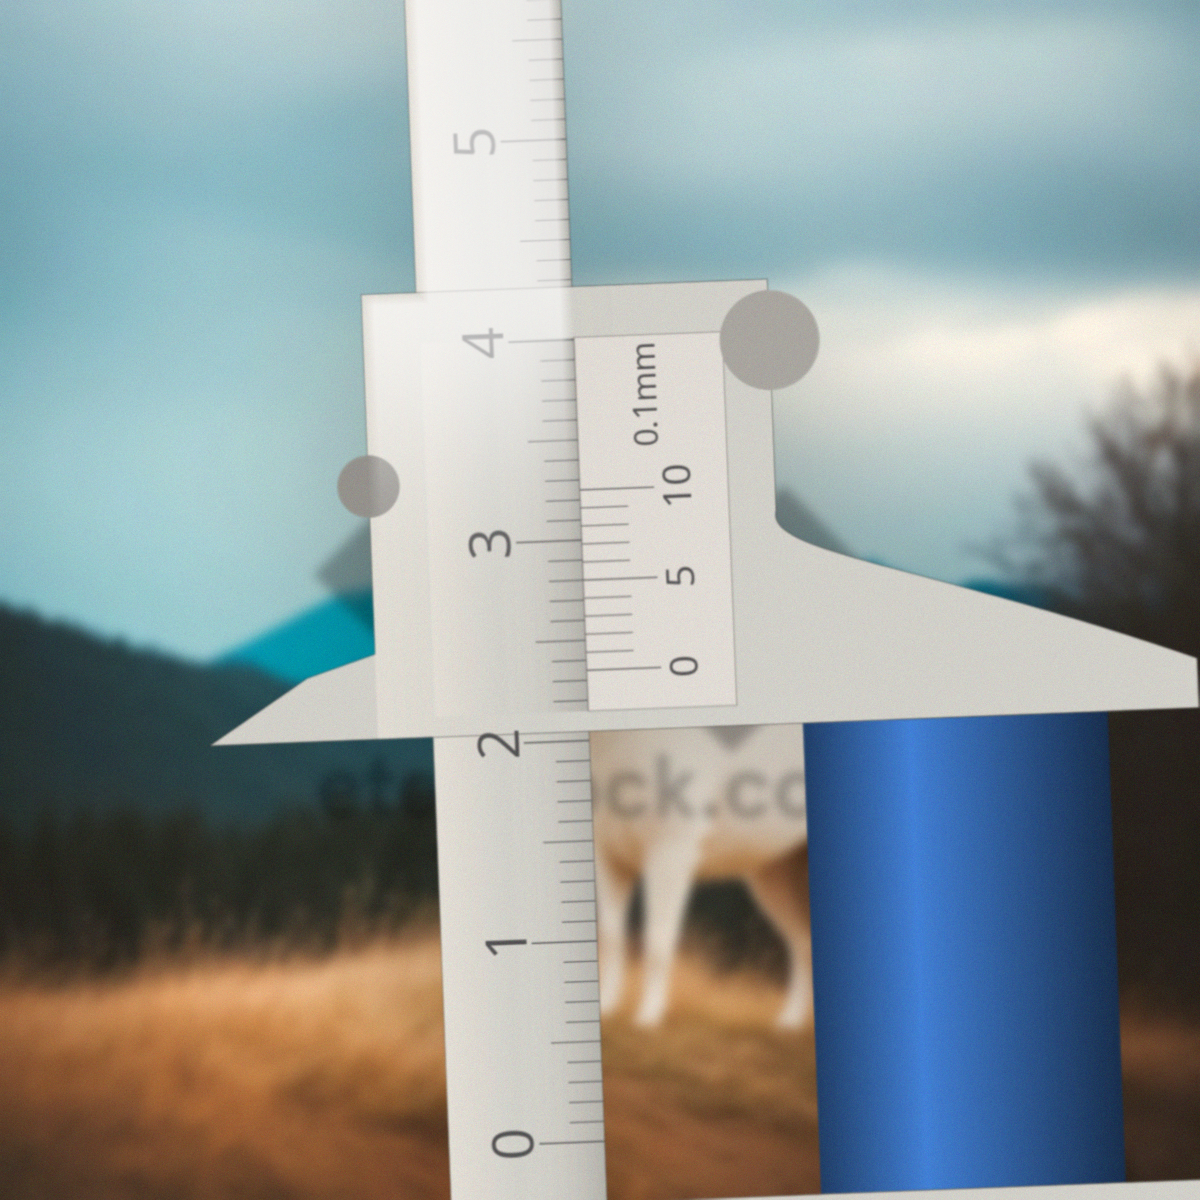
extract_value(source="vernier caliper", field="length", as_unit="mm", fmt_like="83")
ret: 23.5
